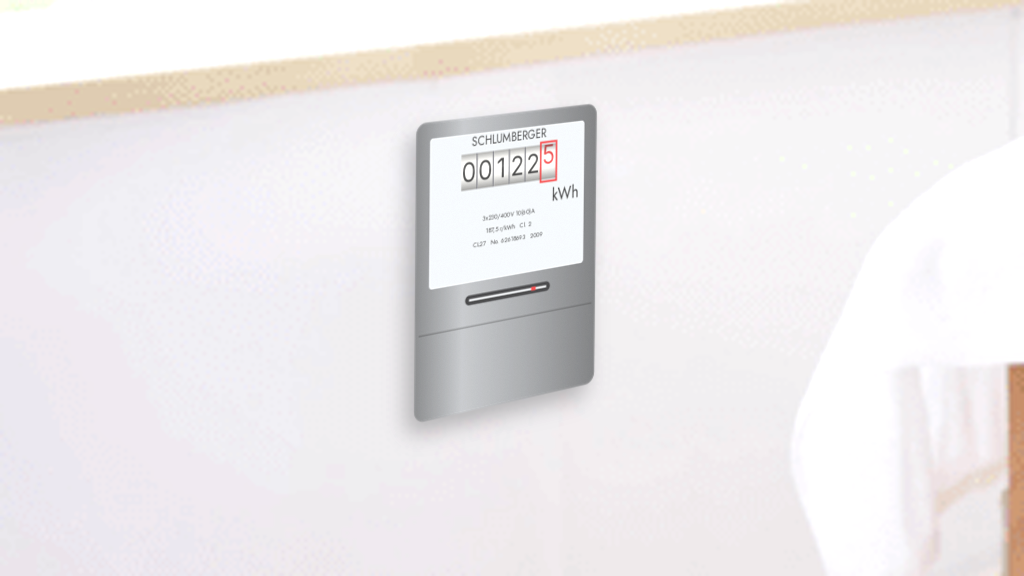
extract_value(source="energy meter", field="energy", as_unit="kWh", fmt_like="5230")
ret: 122.5
